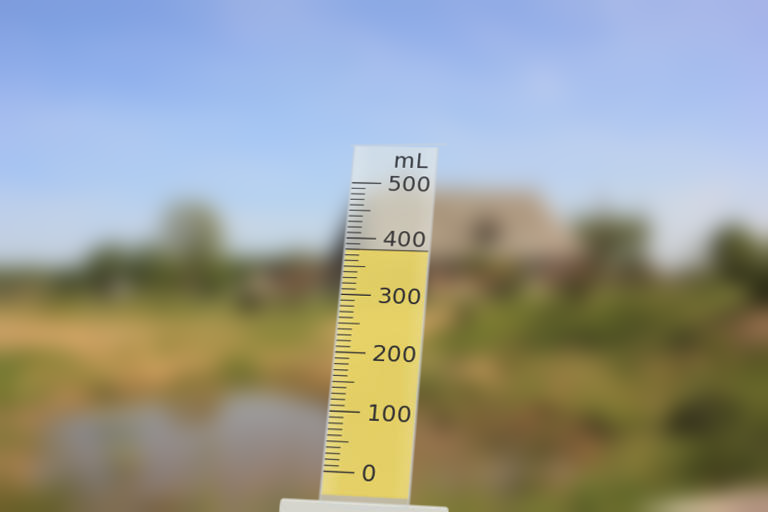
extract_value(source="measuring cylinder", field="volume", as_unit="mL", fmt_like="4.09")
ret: 380
